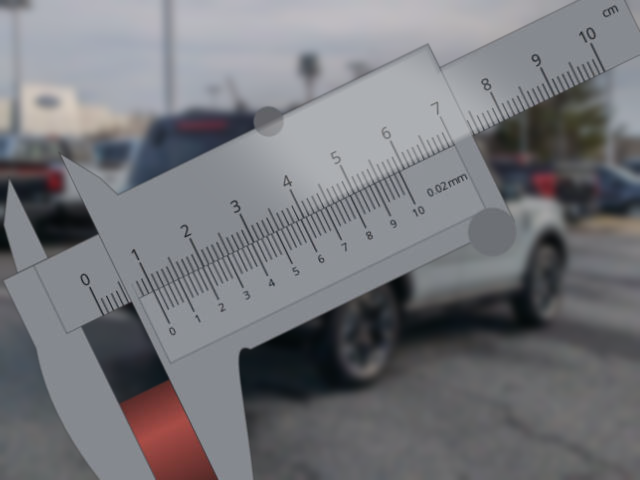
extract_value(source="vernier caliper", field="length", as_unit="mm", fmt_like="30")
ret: 10.0
